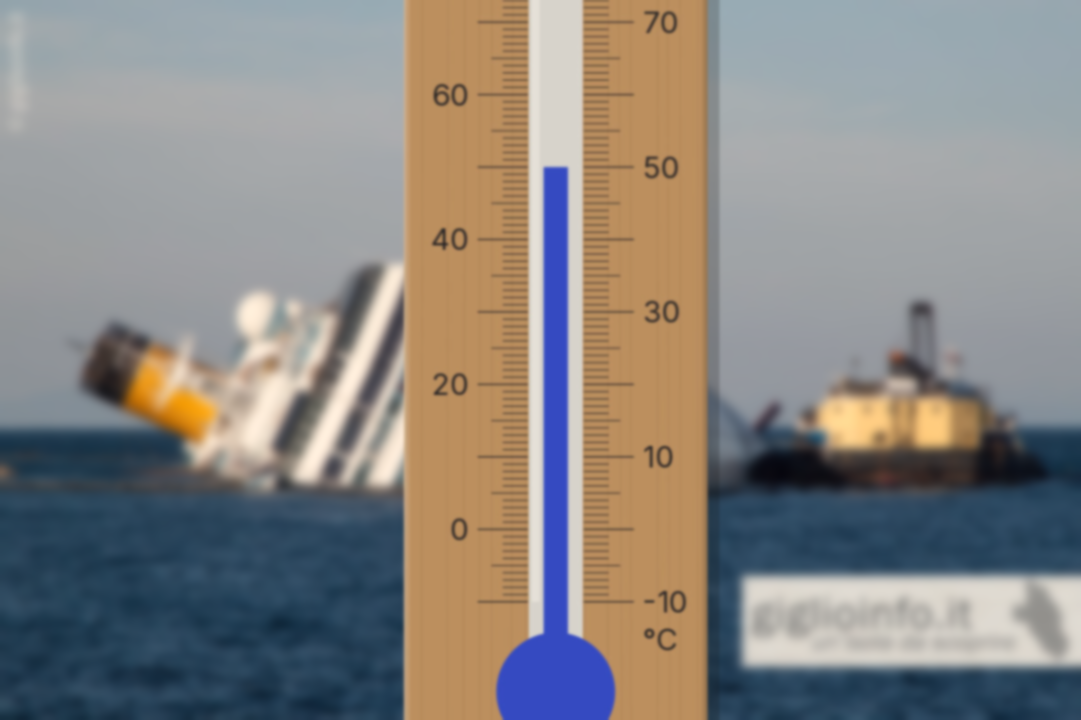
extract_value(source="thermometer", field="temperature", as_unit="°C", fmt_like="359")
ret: 50
